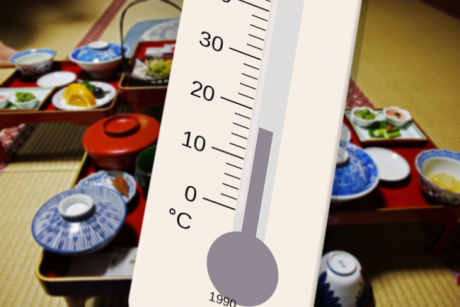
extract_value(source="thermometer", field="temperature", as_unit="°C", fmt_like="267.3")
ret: 17
